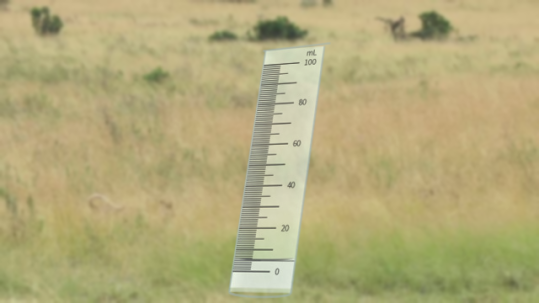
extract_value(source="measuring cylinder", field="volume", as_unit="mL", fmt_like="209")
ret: 5
